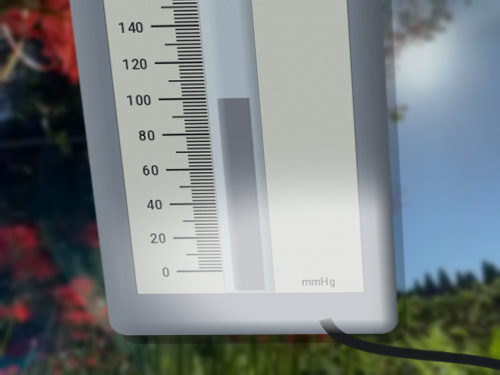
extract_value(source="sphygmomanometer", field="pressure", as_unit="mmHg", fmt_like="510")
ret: 100
